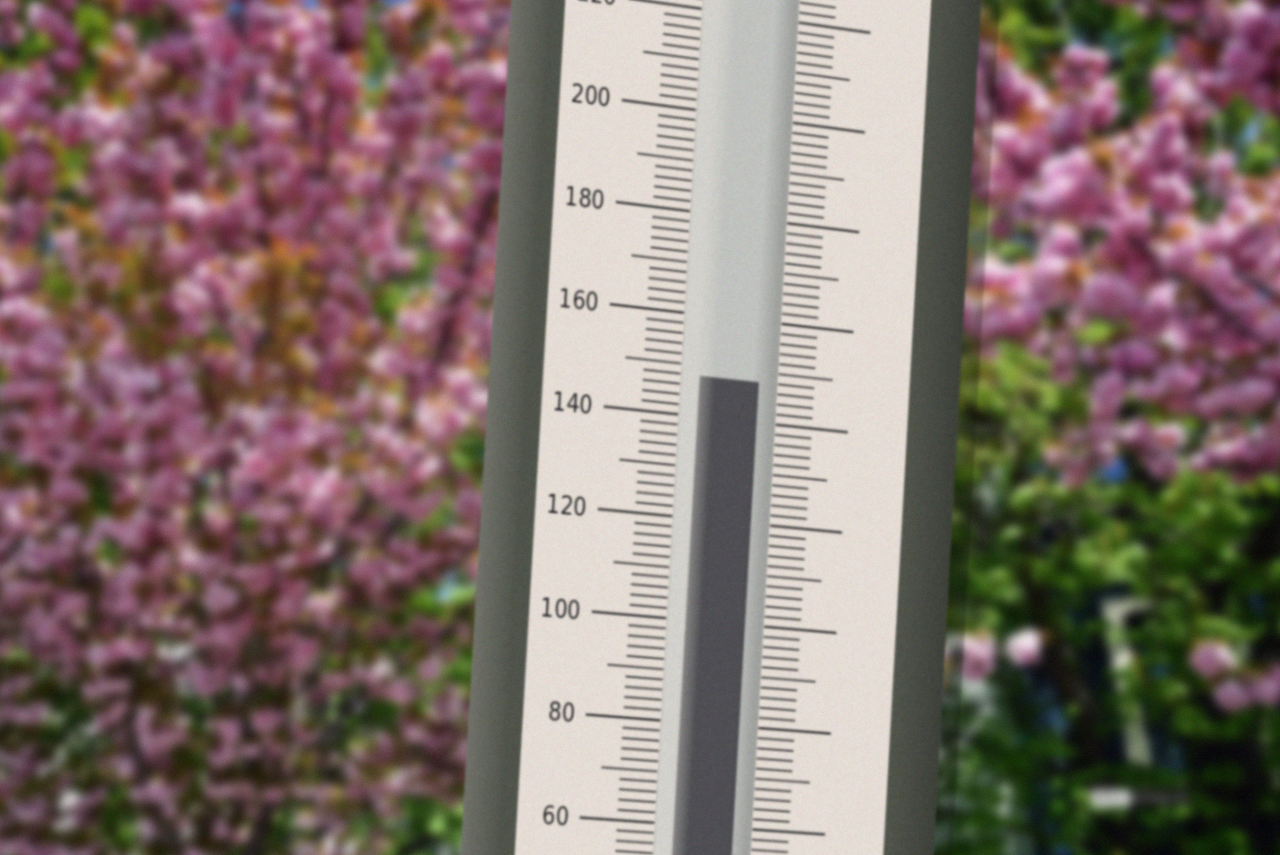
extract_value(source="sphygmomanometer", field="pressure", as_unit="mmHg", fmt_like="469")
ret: 148
